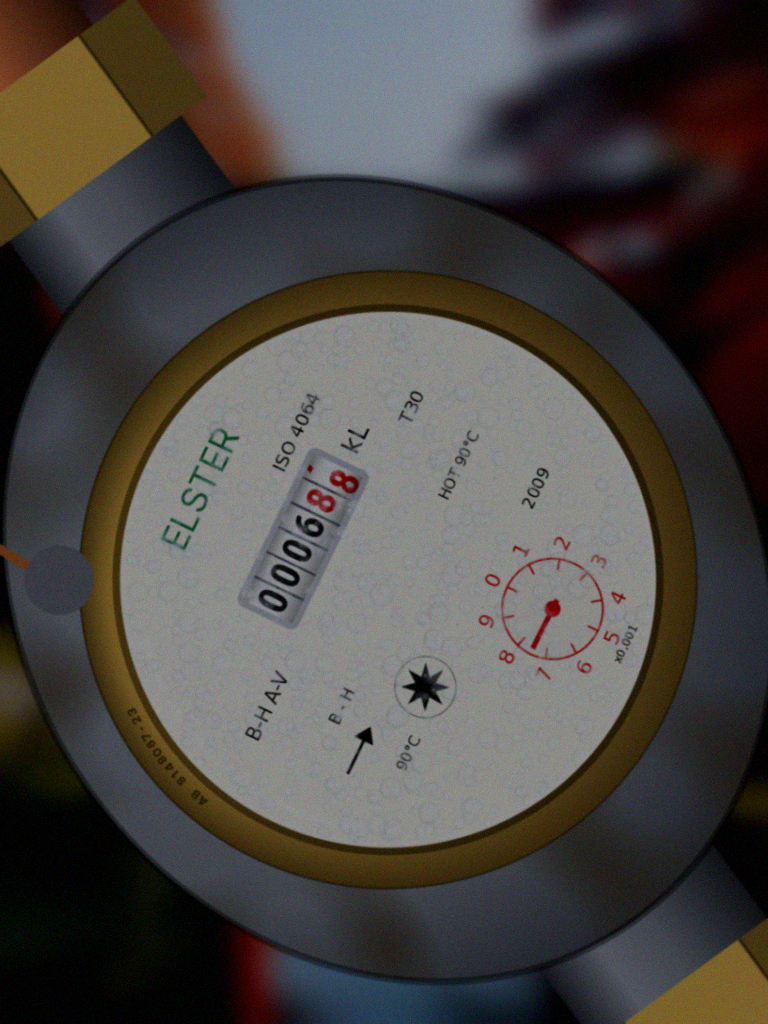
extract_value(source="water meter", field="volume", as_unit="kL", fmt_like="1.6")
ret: 6.877
